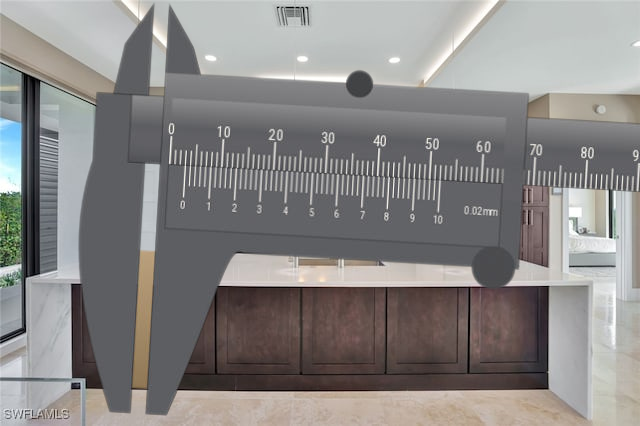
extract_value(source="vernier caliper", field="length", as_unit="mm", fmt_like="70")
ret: 3.0
